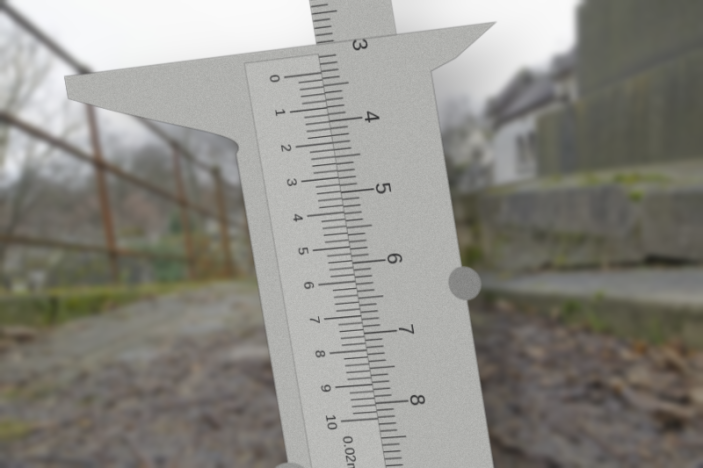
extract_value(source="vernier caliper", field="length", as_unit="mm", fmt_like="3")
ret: 33.2
